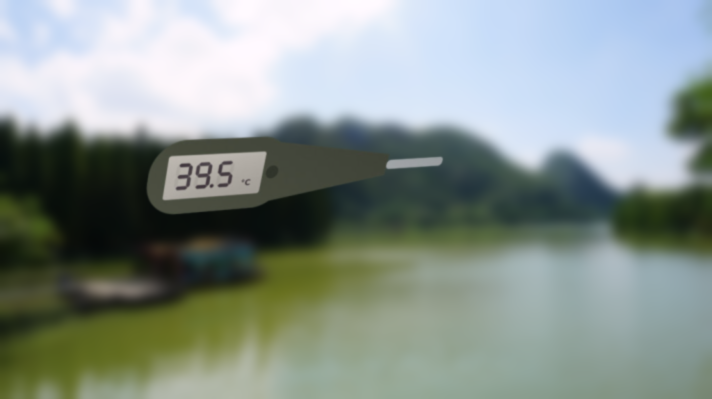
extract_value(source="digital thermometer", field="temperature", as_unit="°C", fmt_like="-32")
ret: 39.5
